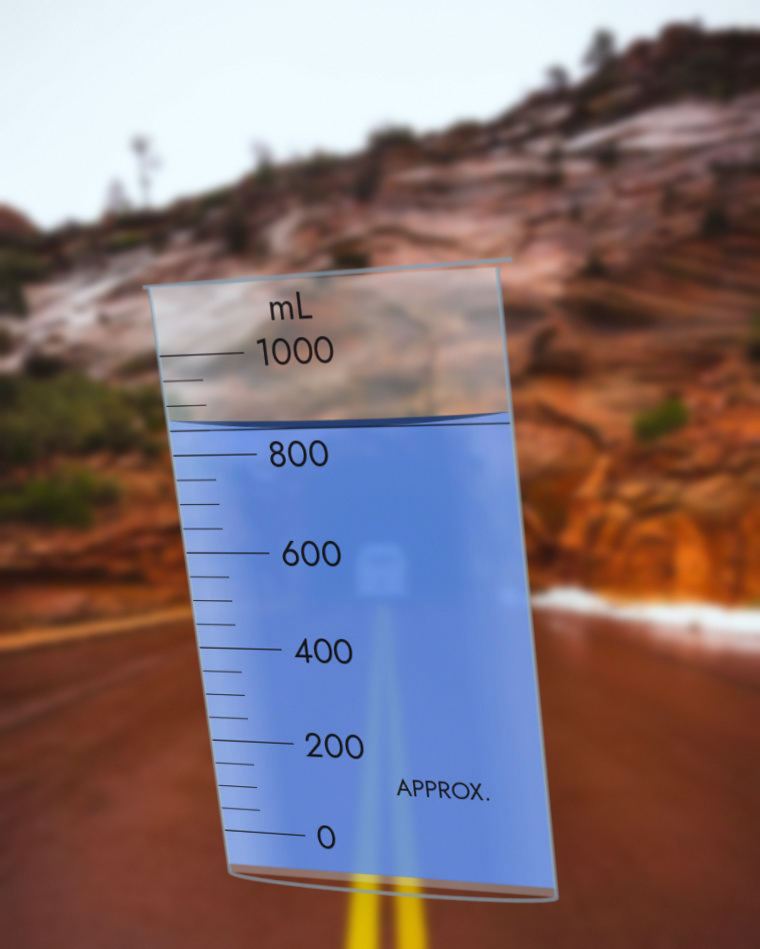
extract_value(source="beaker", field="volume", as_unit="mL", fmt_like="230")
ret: 850
